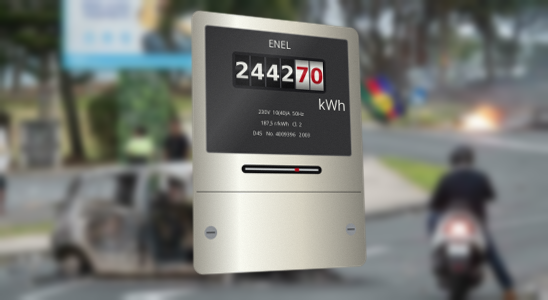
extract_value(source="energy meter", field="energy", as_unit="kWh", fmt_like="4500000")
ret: 2442.70
